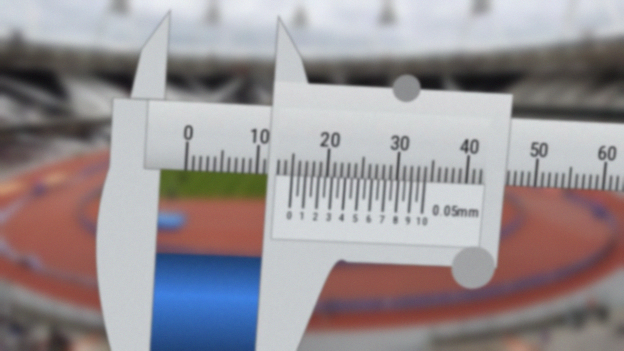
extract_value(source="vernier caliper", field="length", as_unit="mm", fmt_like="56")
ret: 15.0
